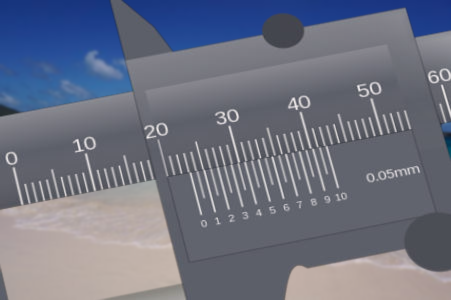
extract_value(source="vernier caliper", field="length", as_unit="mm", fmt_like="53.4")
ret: 23.2
